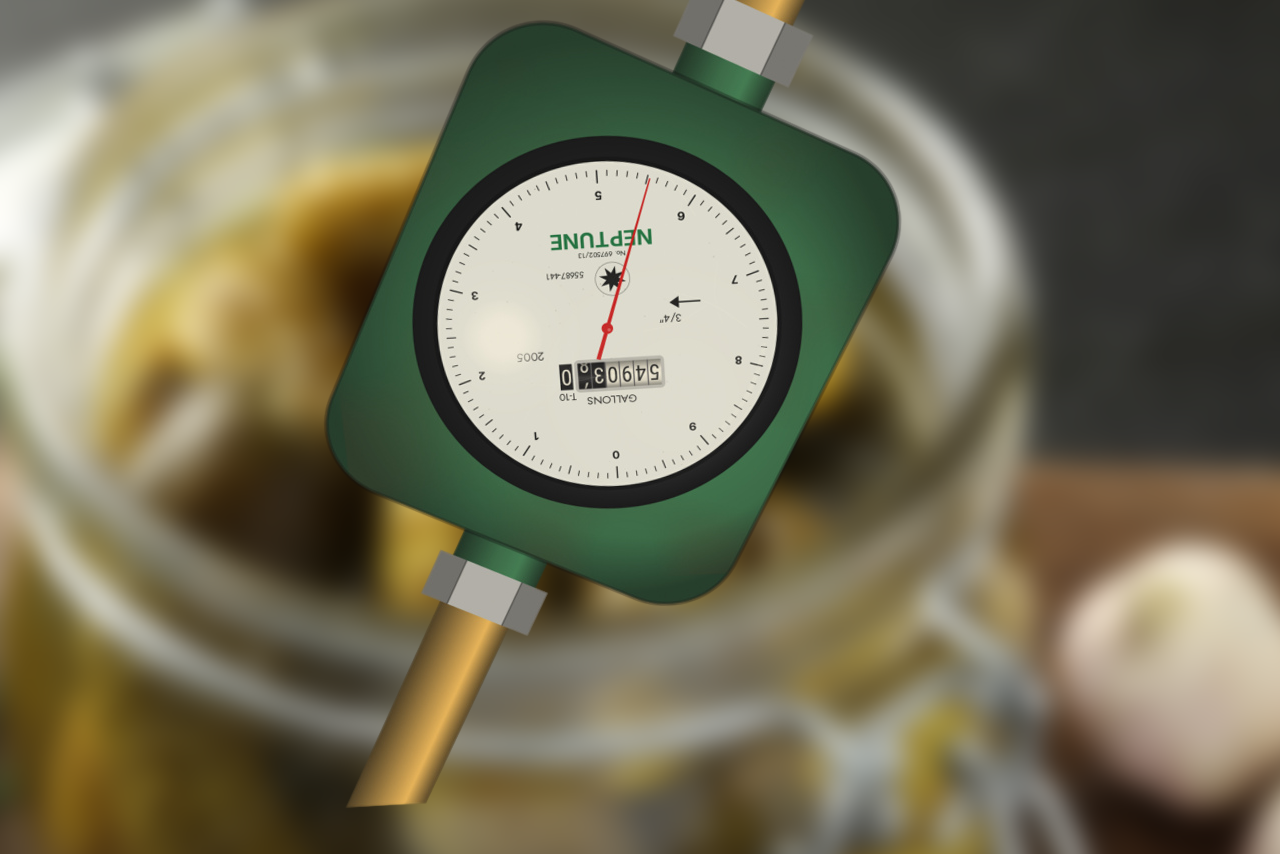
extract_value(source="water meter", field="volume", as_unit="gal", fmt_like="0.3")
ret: 5490375.5
